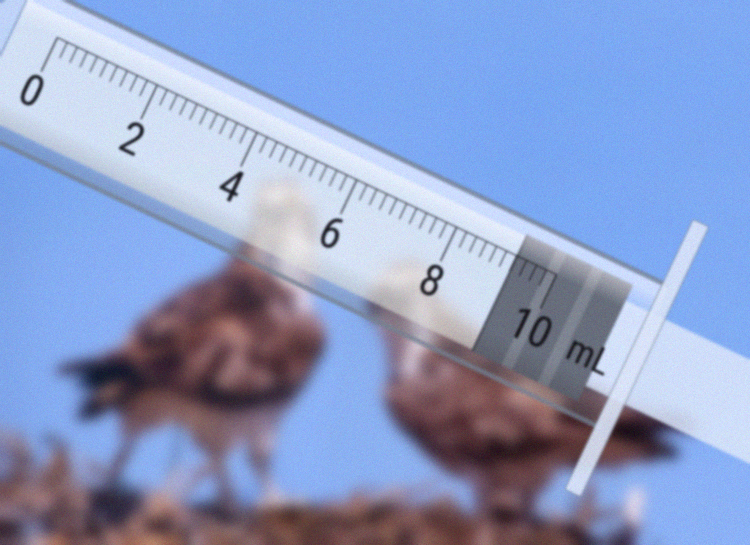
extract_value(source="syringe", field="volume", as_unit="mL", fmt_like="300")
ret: 9.2
